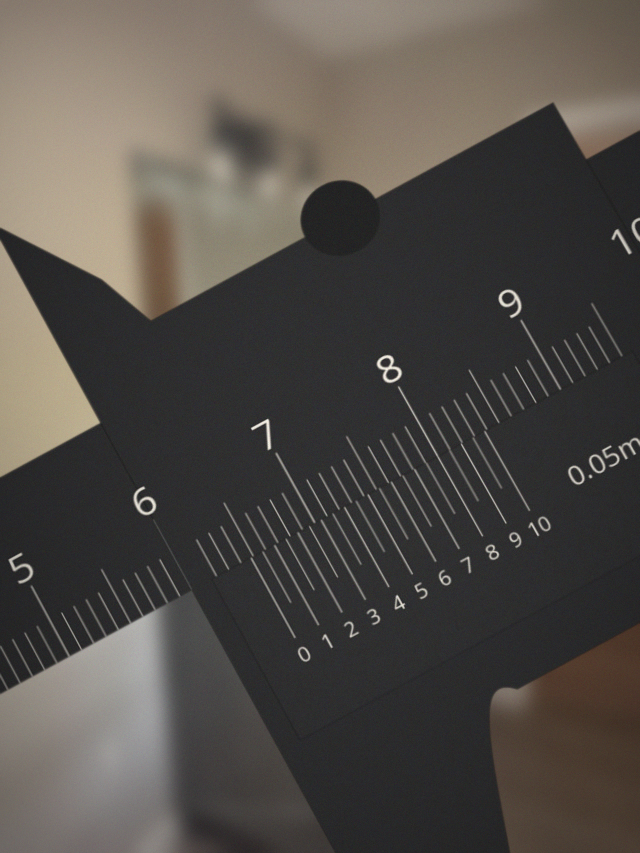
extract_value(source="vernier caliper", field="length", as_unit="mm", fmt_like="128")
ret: 64.8
